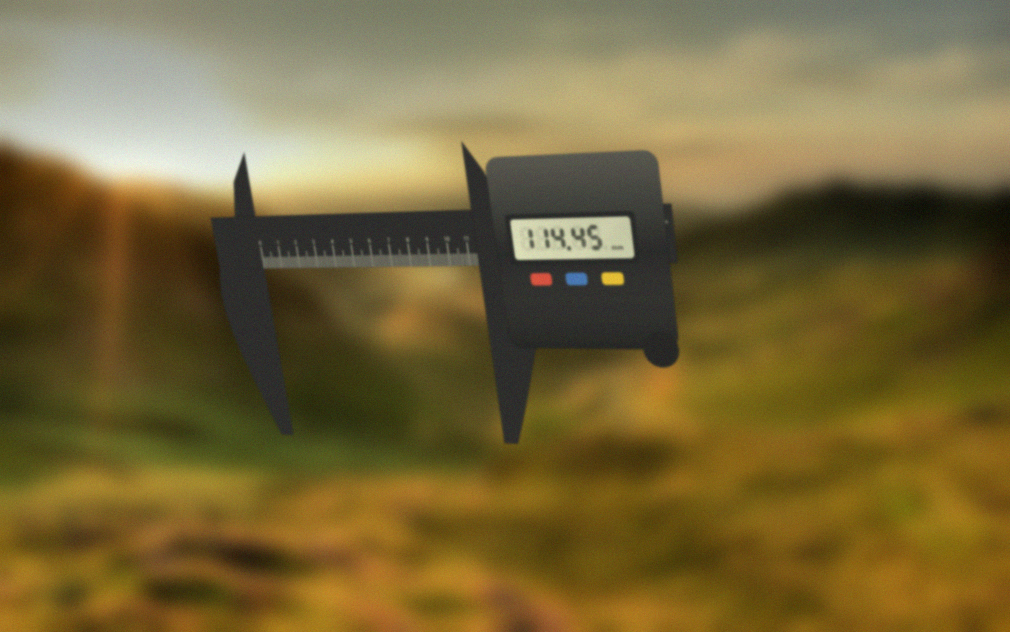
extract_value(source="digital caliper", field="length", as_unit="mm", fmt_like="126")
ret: 114.45
